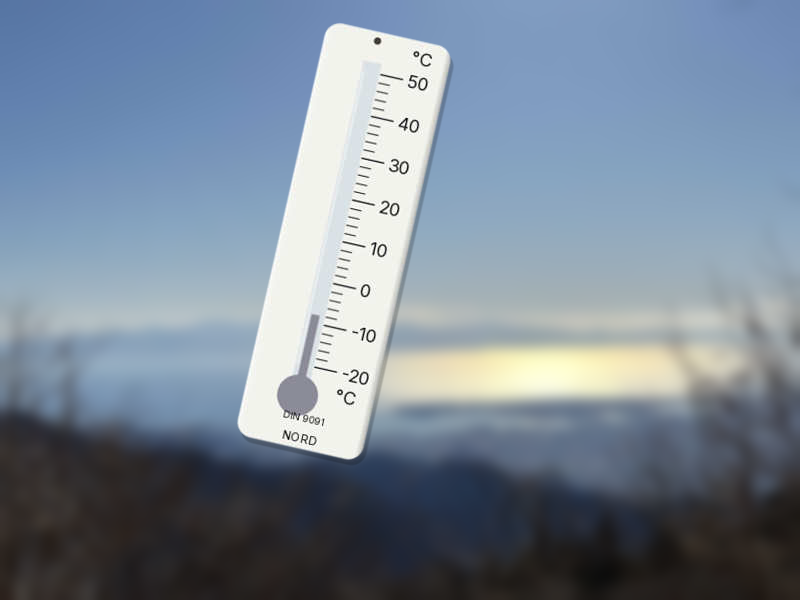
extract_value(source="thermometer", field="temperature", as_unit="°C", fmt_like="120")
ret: -8
